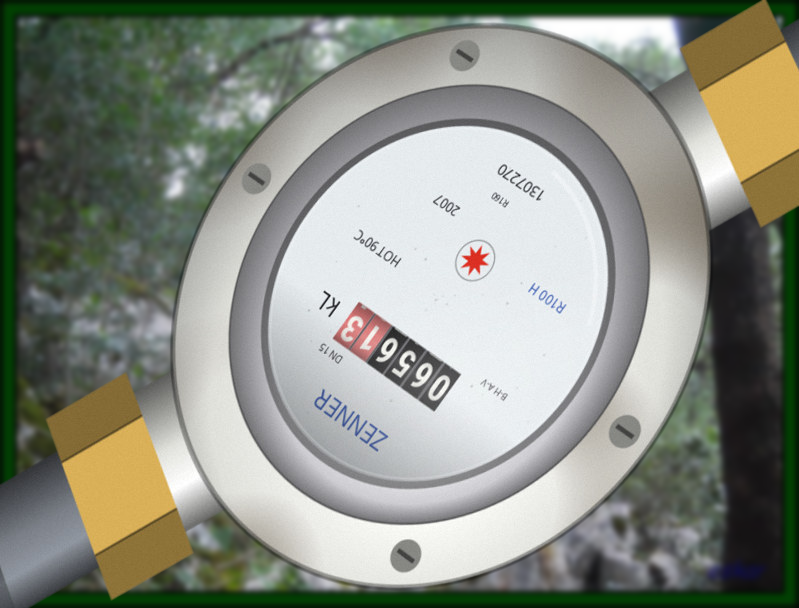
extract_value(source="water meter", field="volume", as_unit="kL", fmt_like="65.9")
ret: 656.13
